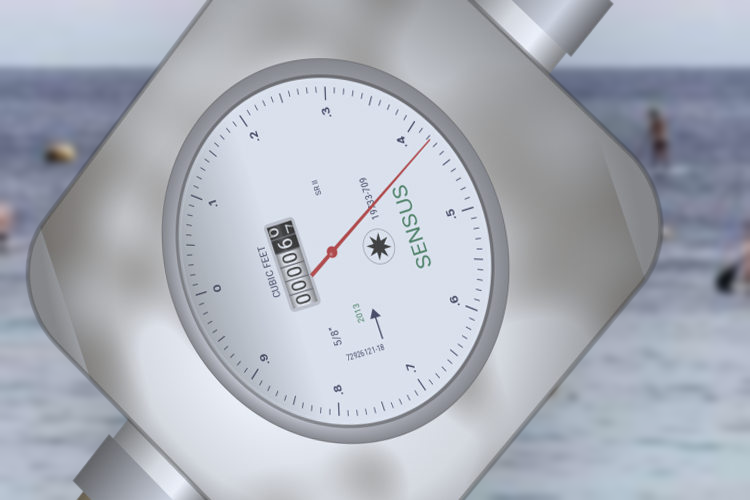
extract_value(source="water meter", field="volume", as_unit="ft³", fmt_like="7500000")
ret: 66.42
